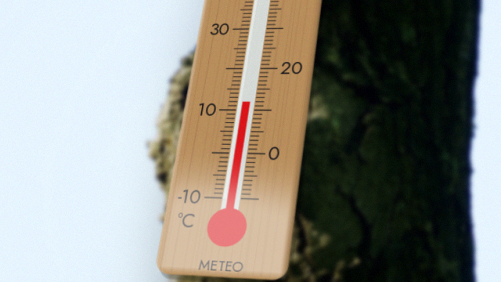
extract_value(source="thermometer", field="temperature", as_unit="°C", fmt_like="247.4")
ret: 12
